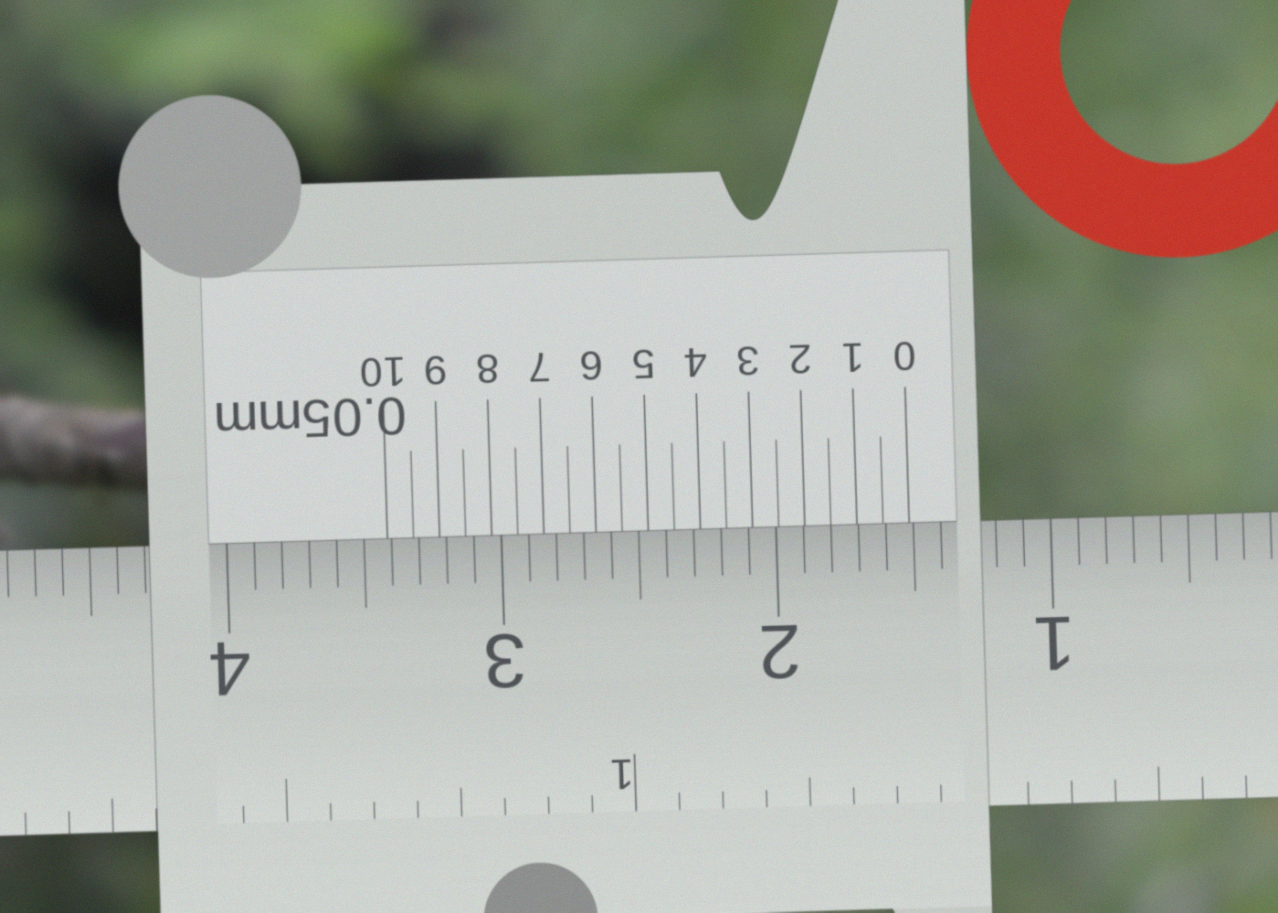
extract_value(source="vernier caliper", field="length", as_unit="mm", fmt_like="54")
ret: 15.15
